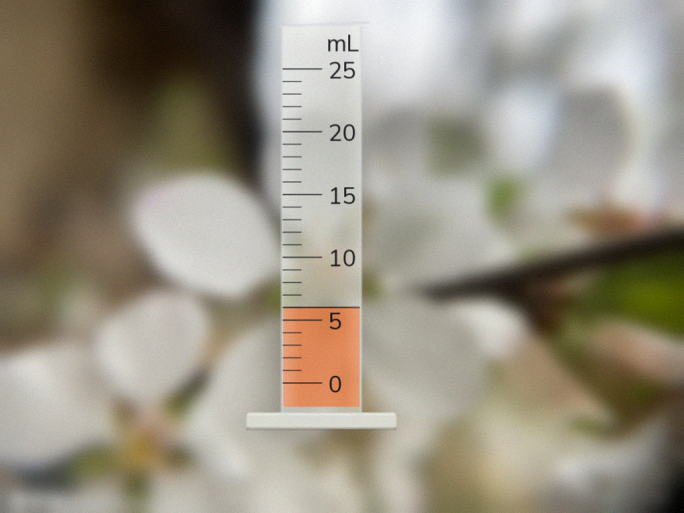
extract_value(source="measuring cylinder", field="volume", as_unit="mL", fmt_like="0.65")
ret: 6
